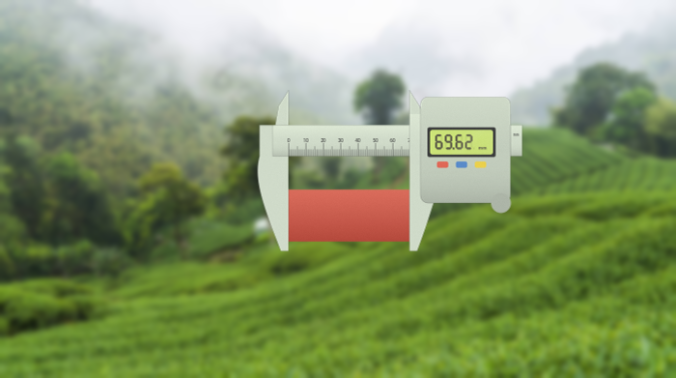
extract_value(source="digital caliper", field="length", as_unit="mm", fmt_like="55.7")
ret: 69.62
